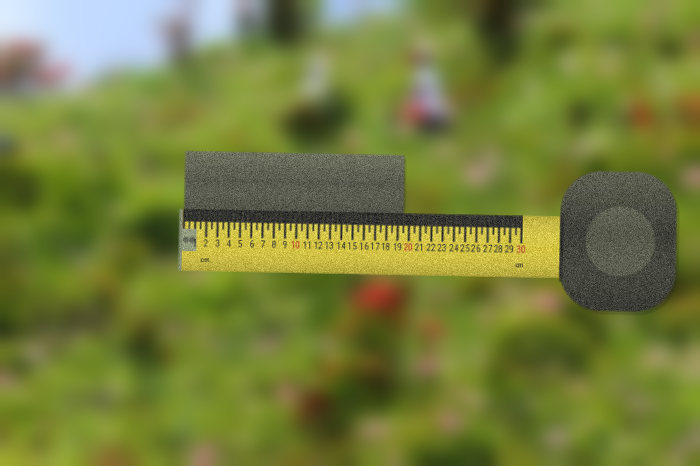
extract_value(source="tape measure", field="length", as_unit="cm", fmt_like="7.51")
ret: 19.5
